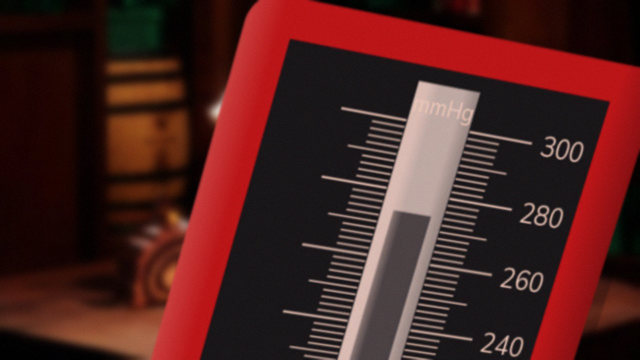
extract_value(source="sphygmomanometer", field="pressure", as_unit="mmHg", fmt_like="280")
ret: 274
